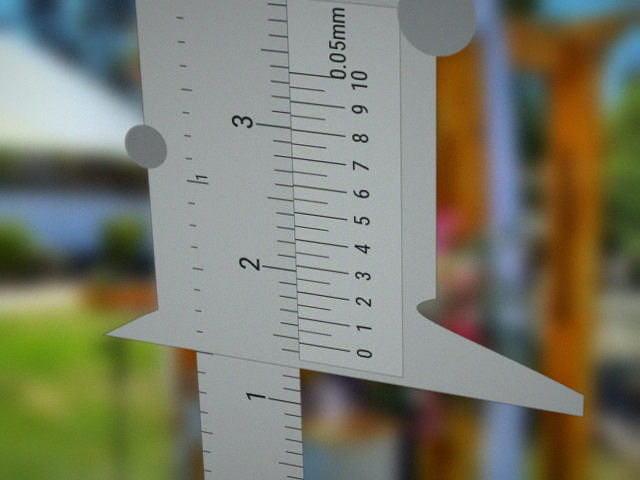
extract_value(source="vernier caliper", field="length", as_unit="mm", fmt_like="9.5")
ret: 14.7
